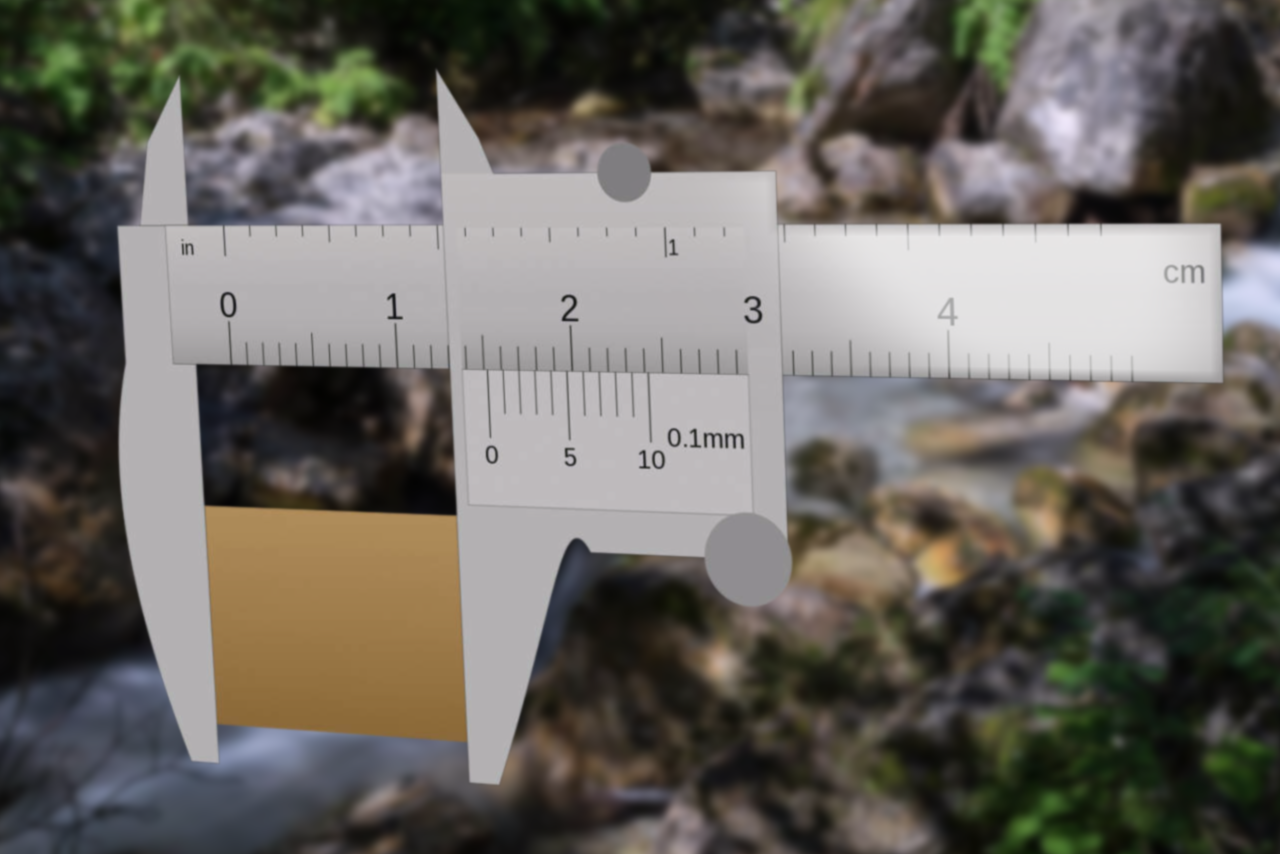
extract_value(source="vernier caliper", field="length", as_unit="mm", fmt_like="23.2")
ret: 15.2
